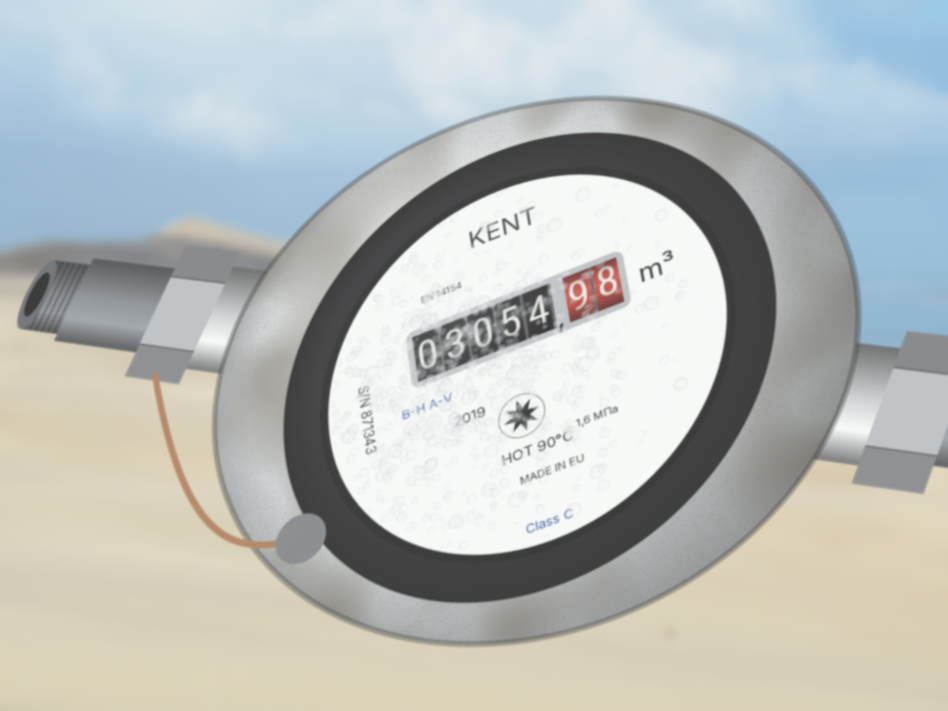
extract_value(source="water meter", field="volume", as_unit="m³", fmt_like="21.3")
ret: 3054.98
